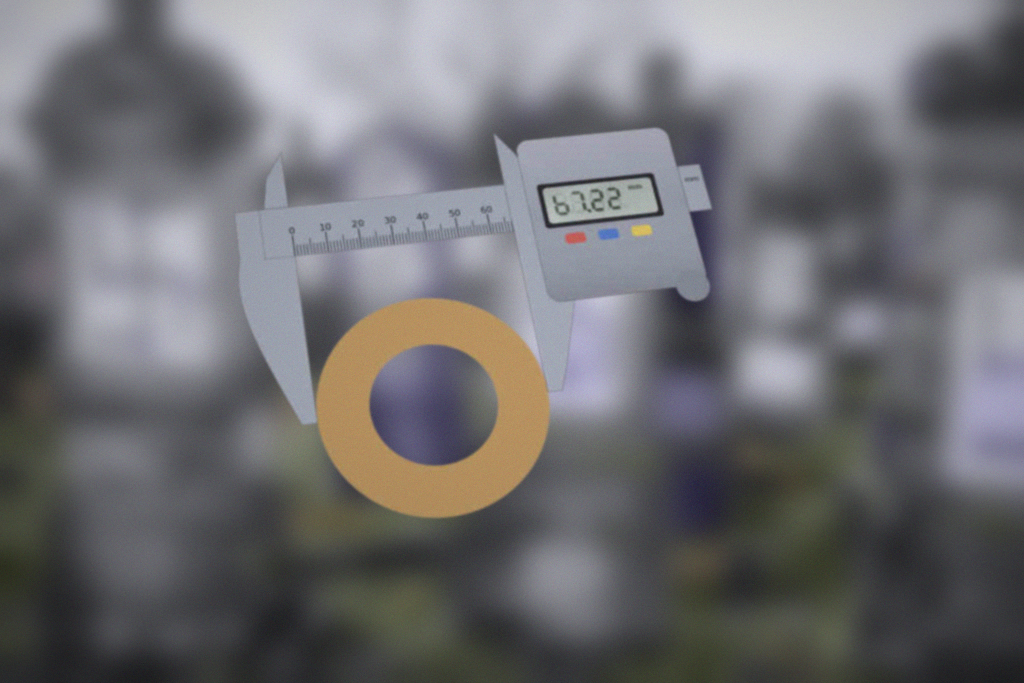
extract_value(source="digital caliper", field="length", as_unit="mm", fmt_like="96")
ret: 67.22
